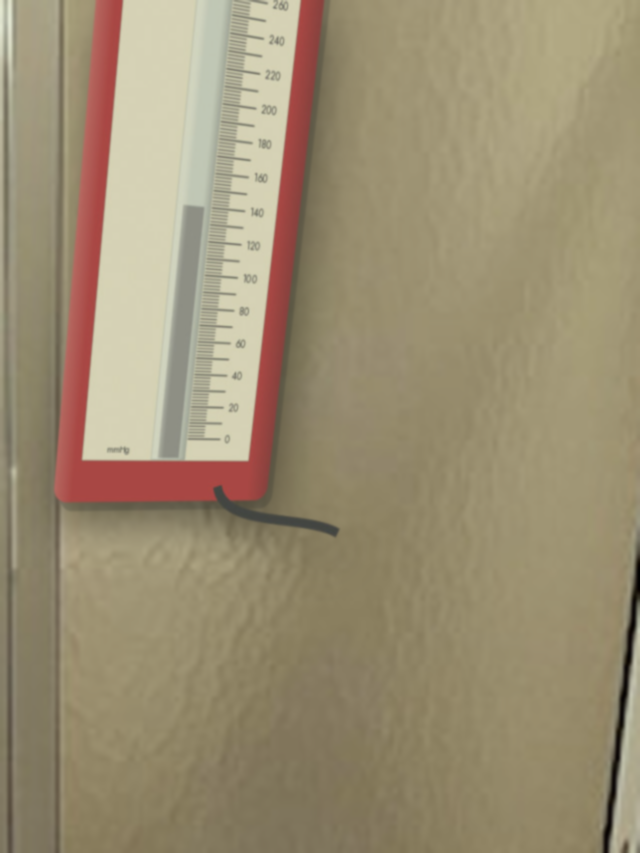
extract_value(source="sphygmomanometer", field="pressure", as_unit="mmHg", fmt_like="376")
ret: 140
